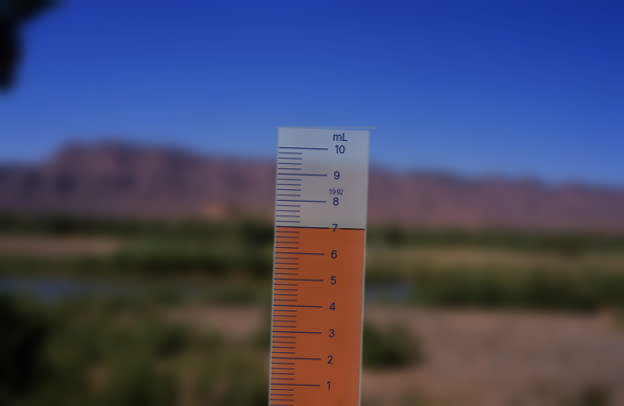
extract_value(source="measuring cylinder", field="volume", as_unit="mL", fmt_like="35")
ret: 7
